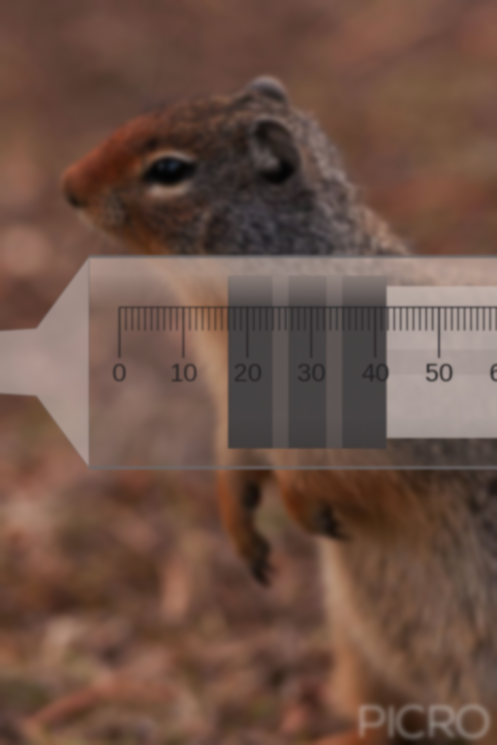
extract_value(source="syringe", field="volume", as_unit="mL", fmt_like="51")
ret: 17
